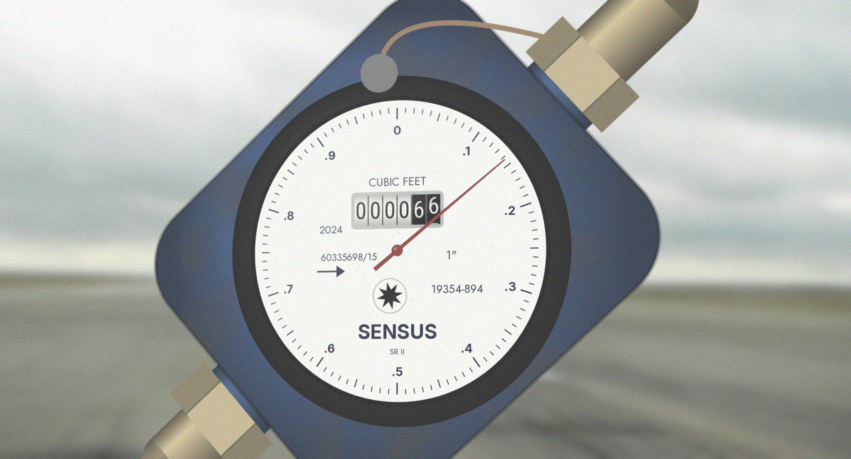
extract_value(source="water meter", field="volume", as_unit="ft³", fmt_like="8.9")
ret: 66.14
